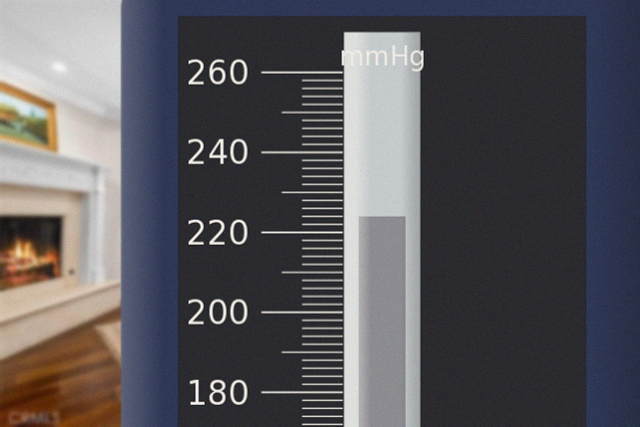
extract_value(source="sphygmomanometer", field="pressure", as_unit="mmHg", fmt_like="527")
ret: 224
